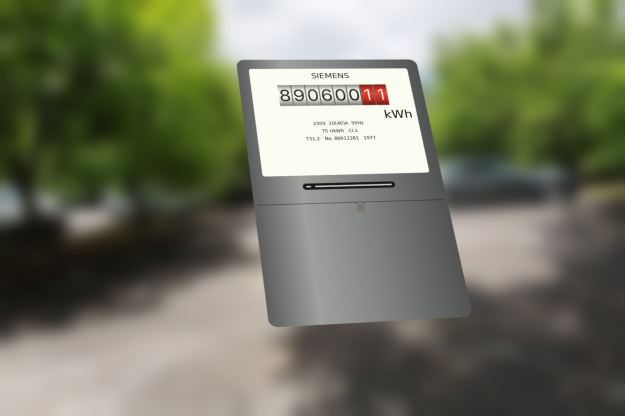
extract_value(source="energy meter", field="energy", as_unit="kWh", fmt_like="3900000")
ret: 890600.11
